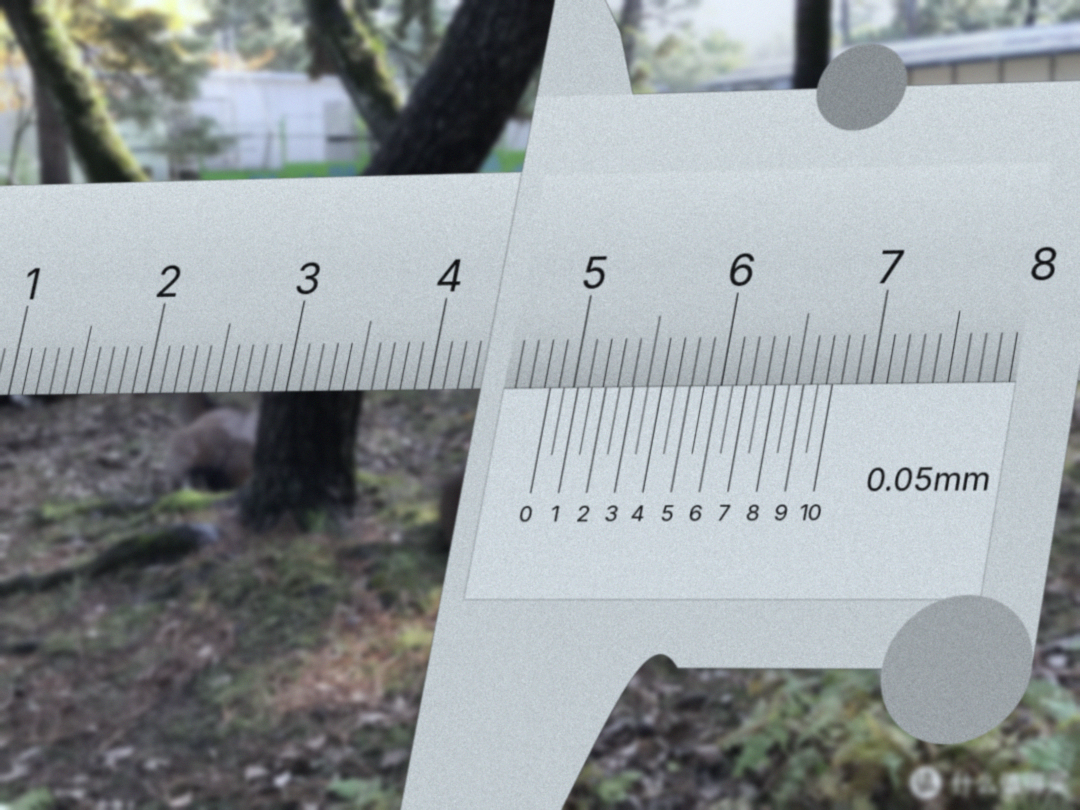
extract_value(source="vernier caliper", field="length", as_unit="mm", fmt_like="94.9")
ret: 48.4
